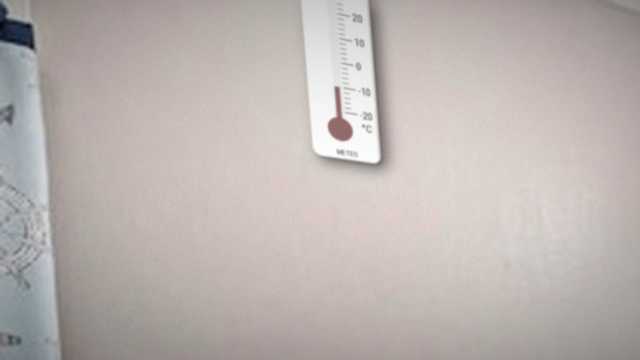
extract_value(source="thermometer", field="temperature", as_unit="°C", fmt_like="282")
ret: -10
